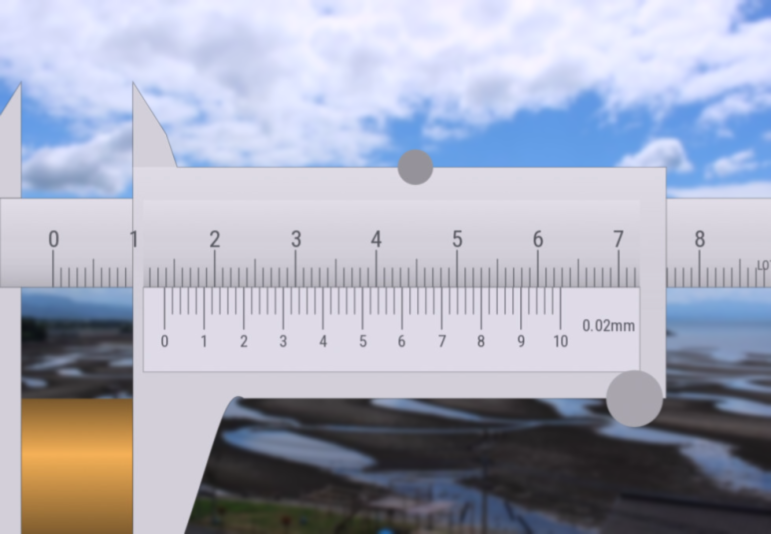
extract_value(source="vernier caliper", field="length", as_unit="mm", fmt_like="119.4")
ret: 13.8
